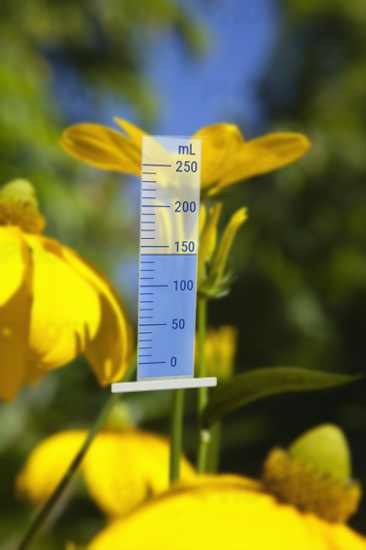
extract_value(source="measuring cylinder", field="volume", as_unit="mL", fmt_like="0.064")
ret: 140
